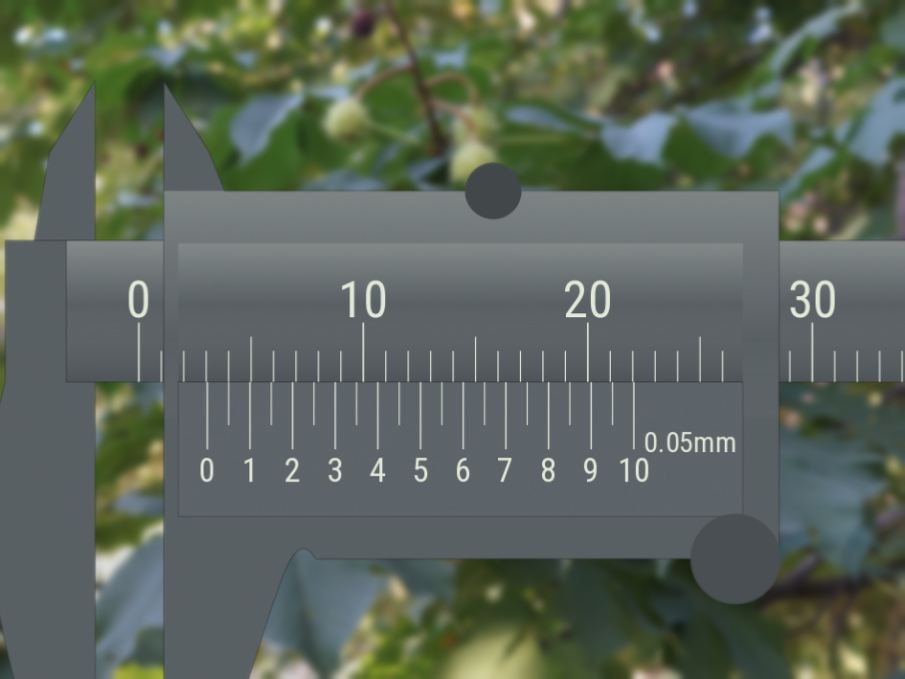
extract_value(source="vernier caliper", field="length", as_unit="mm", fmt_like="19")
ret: 3.05
